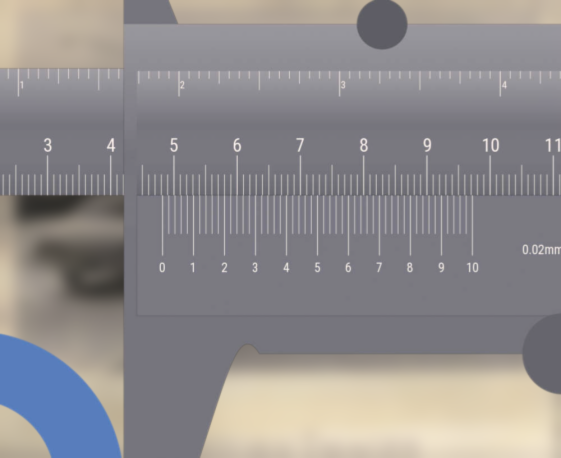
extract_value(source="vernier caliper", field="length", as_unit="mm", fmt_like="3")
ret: 48.2
